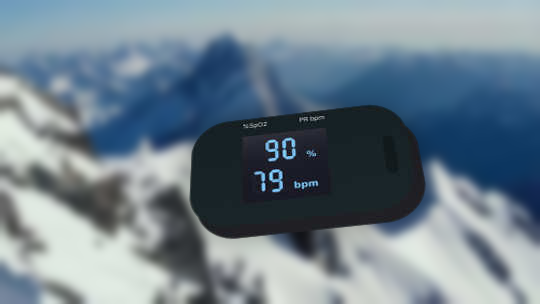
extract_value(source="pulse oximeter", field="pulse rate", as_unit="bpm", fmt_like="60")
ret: 79
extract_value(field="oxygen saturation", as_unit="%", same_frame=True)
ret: 90
